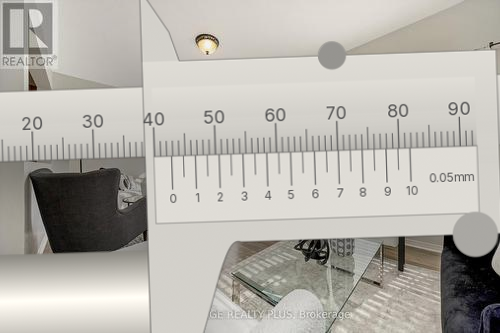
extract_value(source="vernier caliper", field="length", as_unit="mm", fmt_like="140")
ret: 42.8
